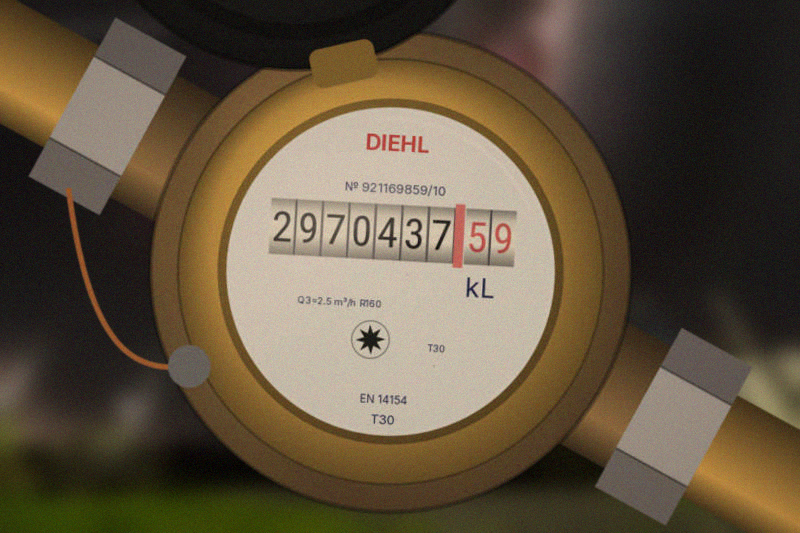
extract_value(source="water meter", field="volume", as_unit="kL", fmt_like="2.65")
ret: 2970437.59
